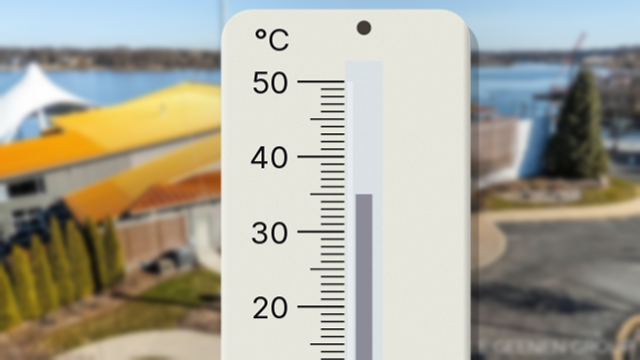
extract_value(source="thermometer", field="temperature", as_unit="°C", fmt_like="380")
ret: 35
